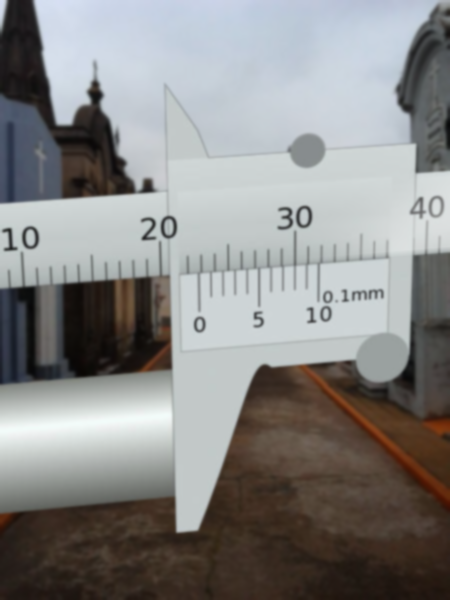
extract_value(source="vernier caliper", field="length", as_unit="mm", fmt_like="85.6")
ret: 22.8
